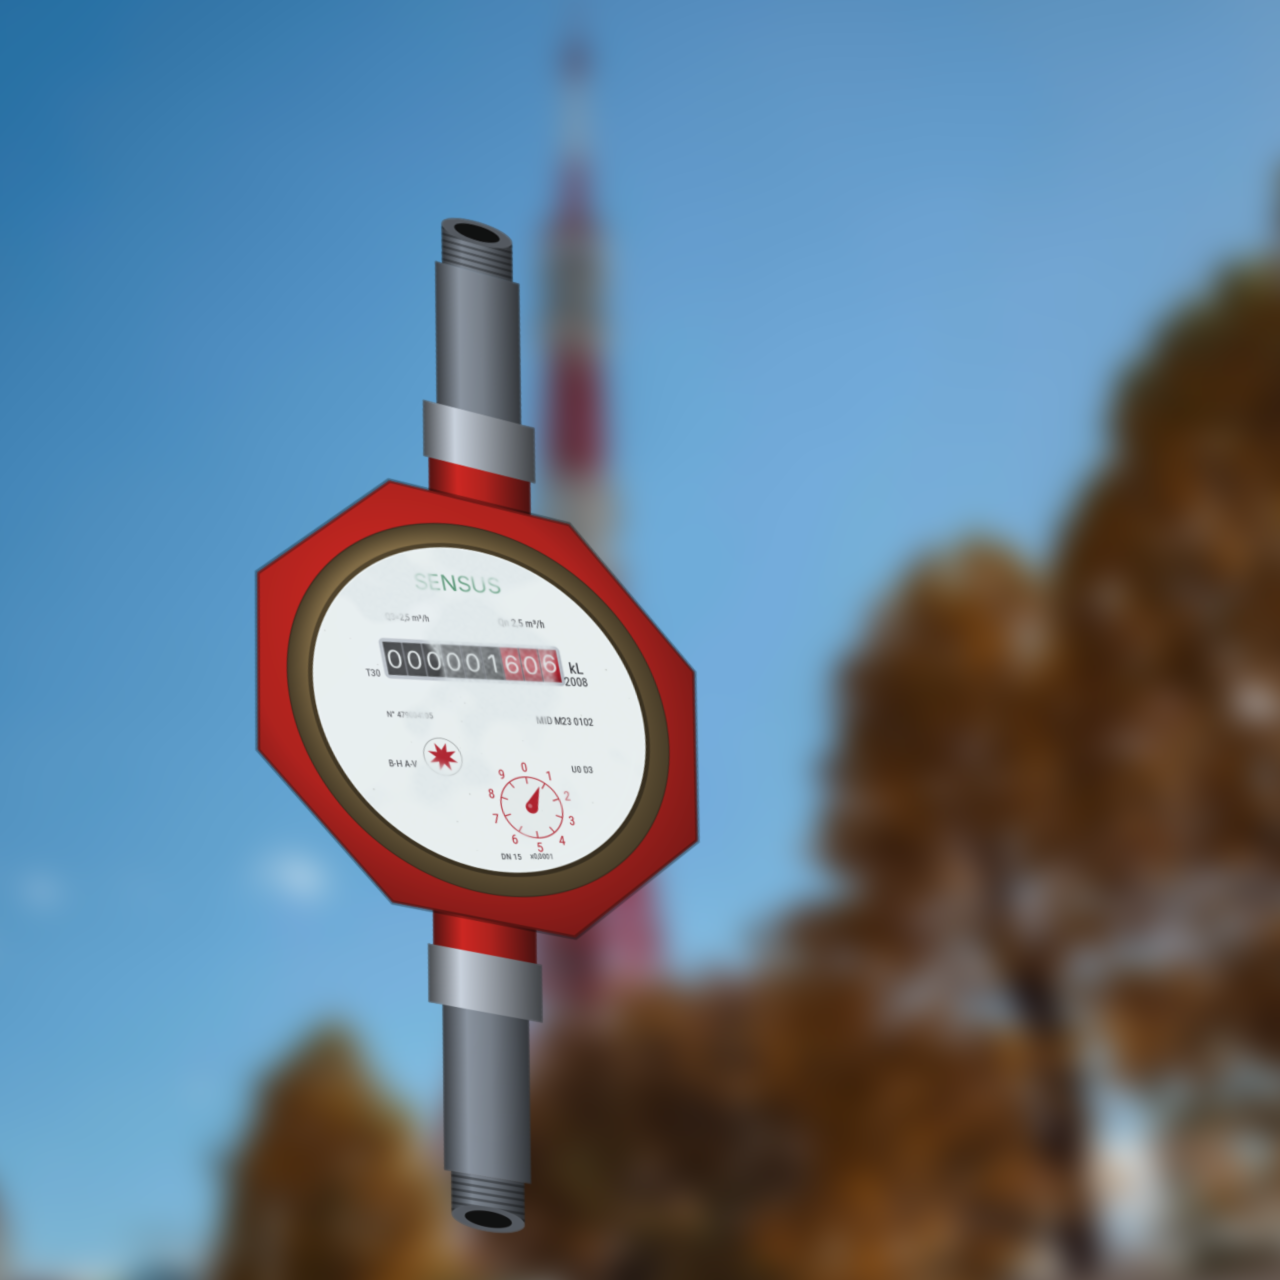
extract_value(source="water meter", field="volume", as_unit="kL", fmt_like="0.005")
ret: 1.6060
